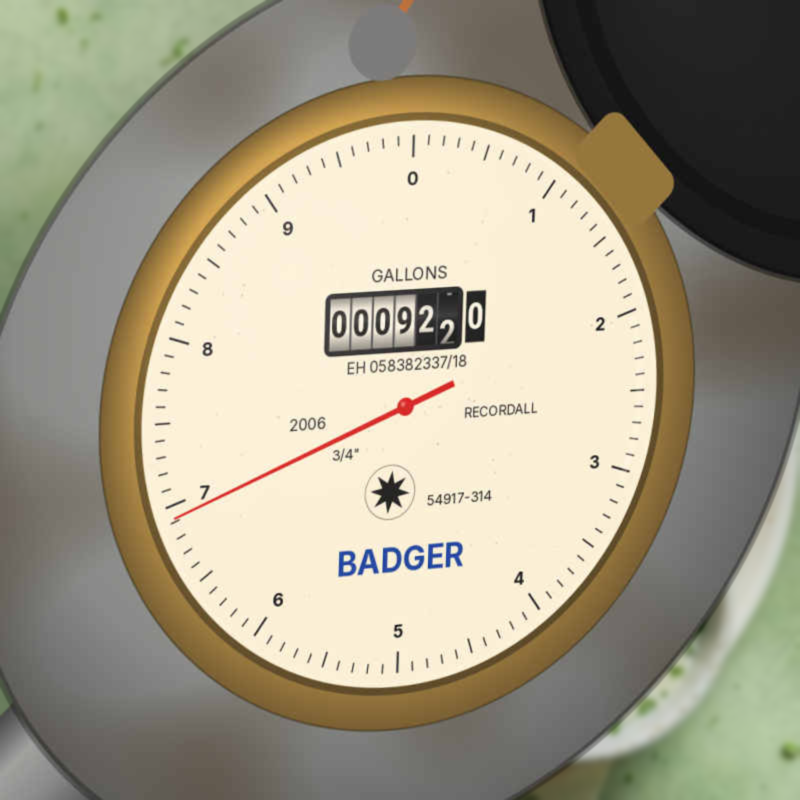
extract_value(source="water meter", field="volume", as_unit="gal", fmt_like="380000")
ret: 9216.9
